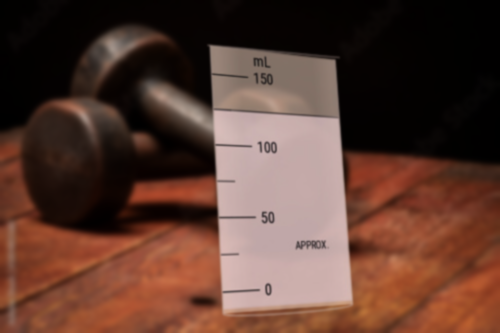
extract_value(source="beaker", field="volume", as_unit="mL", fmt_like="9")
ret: 125
